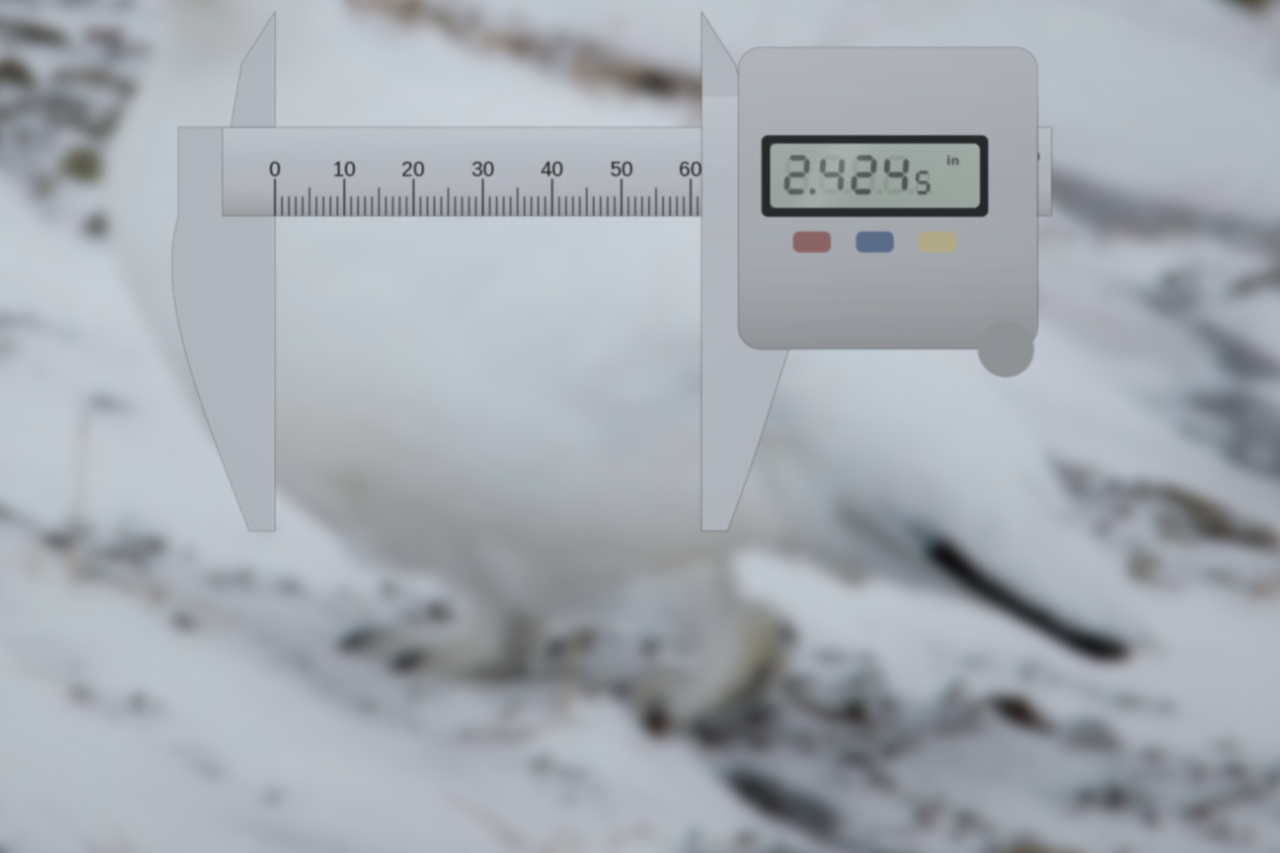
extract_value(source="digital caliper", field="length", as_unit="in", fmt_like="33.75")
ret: 2.4245
